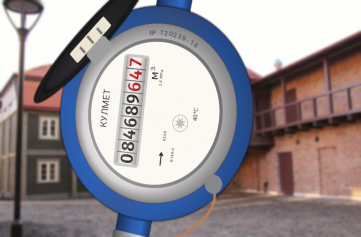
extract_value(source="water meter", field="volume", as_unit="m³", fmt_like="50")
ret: 84689.647
